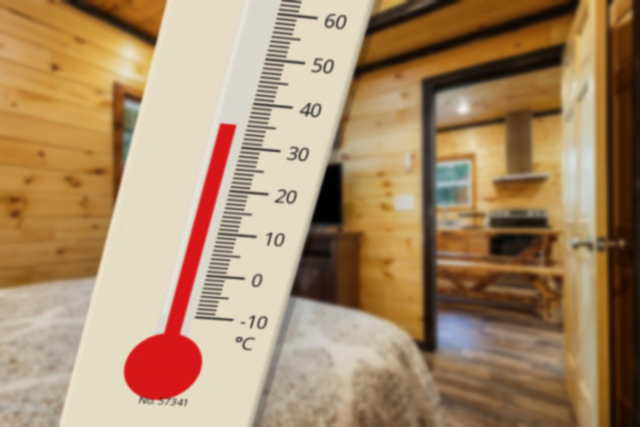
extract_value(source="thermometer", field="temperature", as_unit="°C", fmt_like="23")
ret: 35
